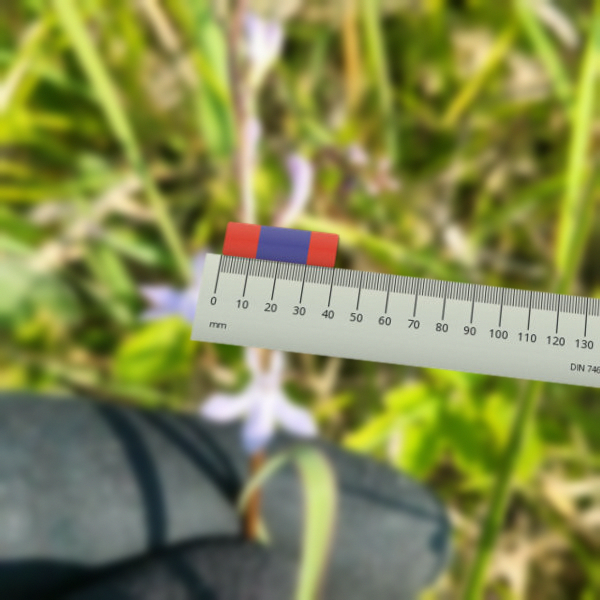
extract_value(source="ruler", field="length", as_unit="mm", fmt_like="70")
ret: 40
